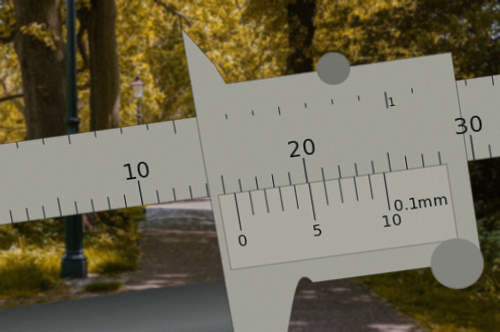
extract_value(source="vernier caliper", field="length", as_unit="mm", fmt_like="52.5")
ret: 15.6
